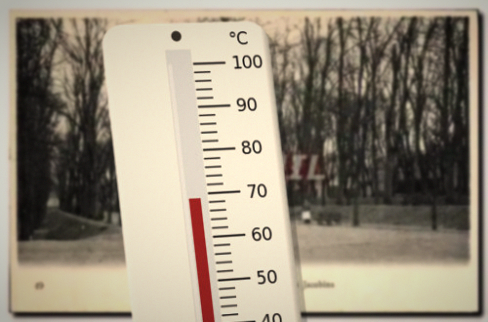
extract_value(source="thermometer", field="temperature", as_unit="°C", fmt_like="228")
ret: 69
